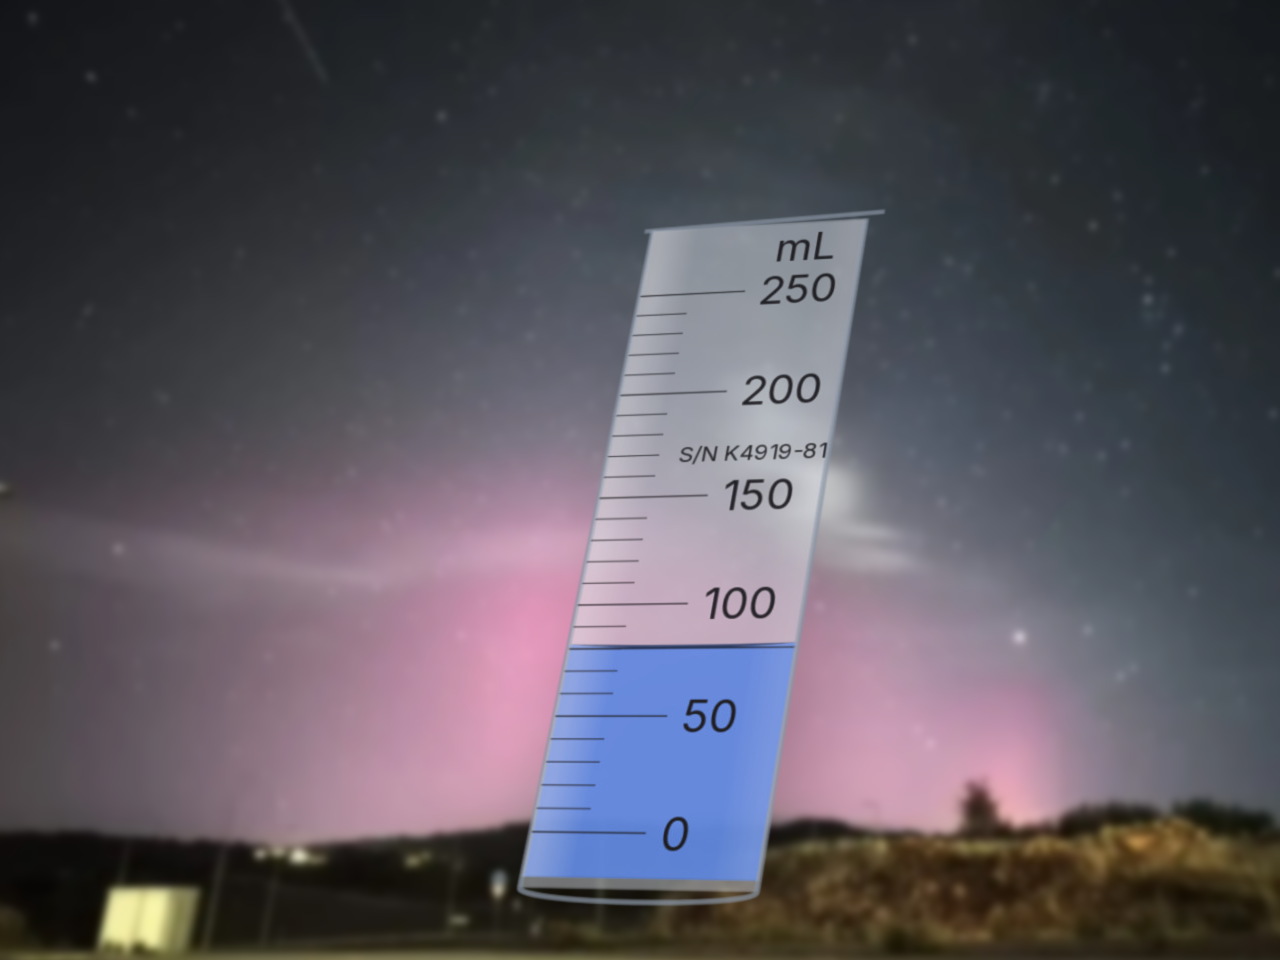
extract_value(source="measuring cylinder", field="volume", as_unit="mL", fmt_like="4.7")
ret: 80
